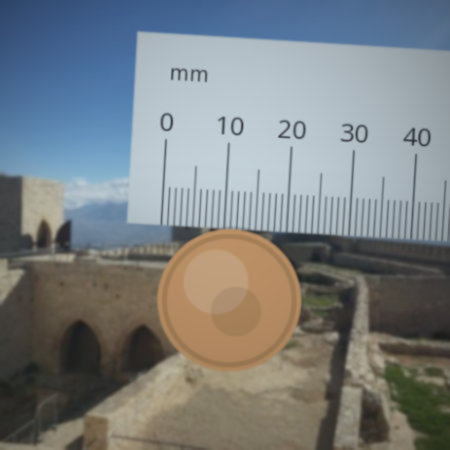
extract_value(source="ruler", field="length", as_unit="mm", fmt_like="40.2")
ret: 23
